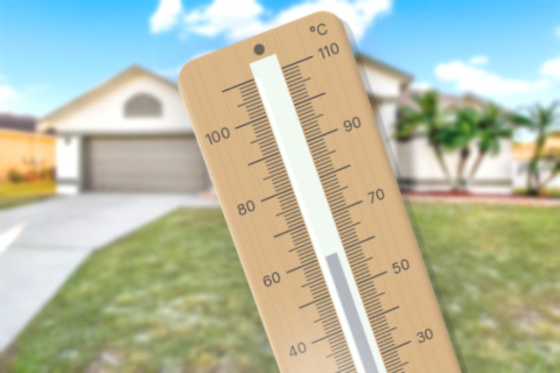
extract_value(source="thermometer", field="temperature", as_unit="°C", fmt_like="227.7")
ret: 60
